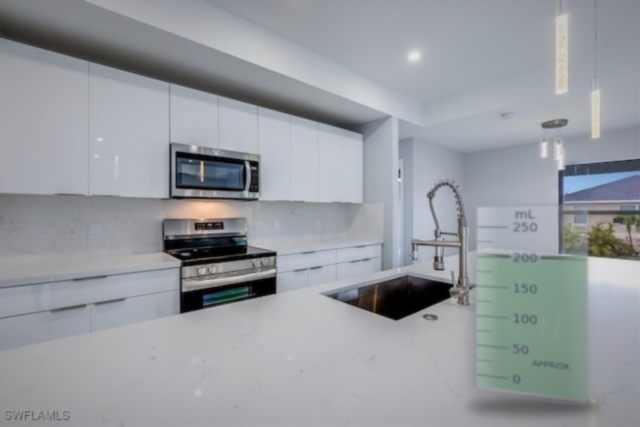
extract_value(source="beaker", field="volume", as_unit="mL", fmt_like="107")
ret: 200
